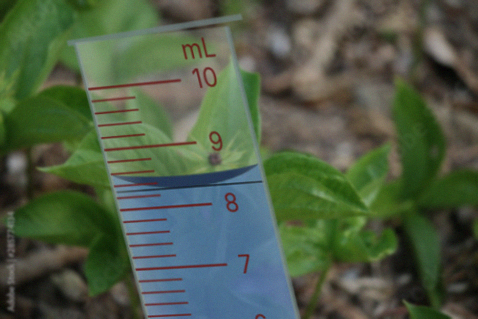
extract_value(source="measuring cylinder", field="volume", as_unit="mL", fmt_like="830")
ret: 8.3
